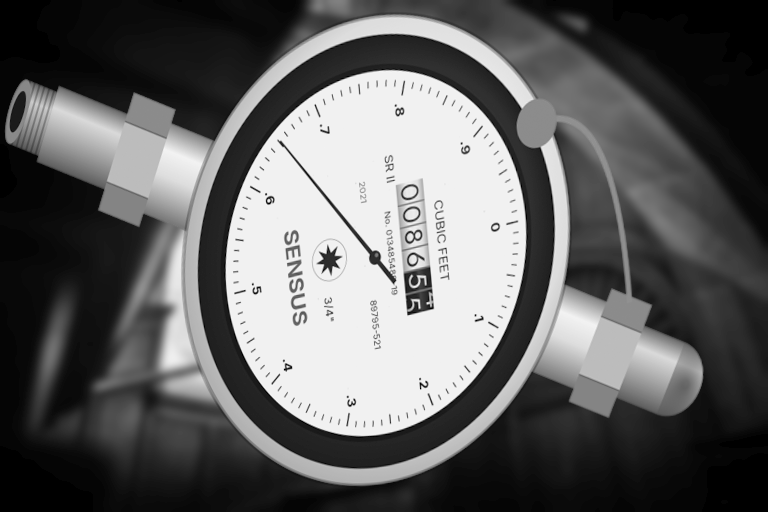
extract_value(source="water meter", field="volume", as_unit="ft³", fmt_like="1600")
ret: 8654.65
